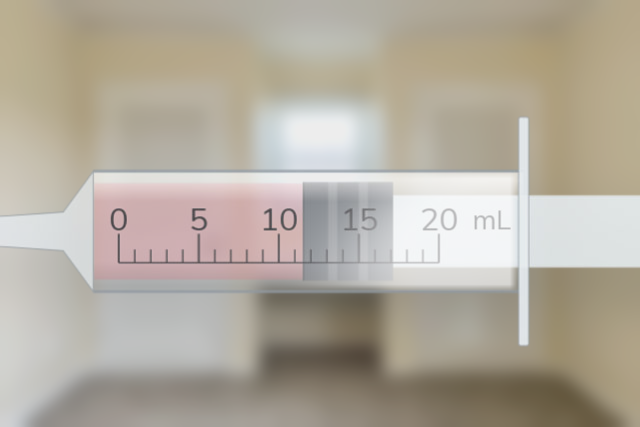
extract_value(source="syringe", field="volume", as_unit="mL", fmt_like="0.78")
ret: 11.5
